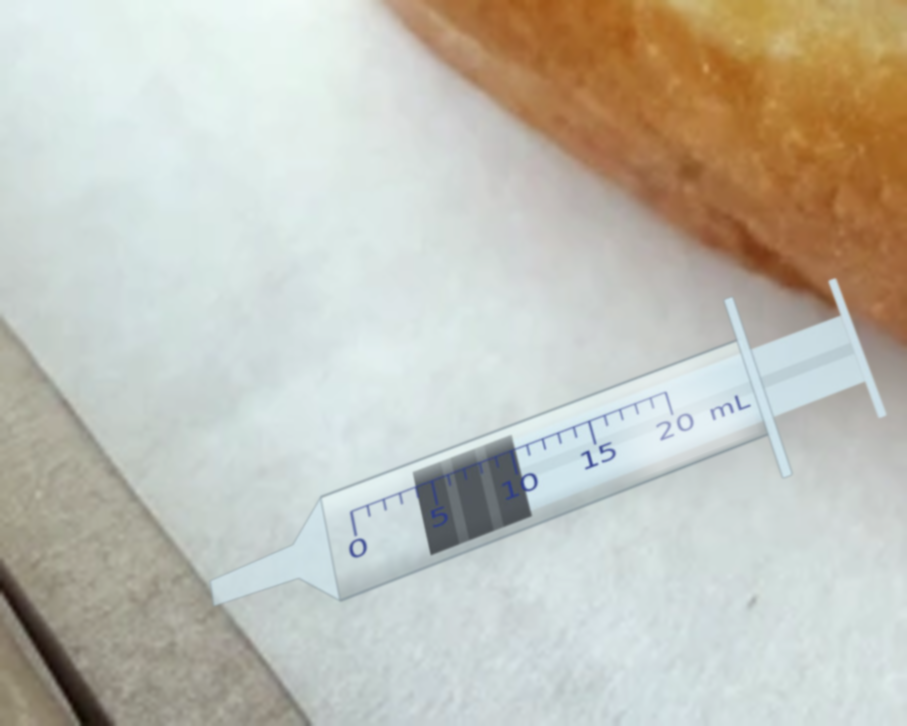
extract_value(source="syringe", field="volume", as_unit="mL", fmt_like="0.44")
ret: 4
